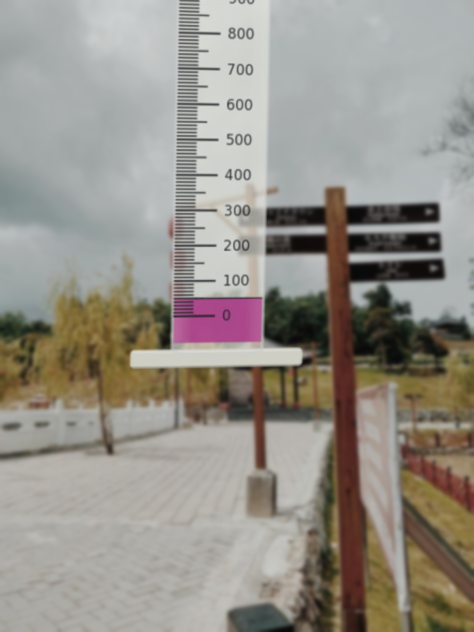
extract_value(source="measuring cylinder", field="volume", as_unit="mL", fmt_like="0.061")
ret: 50
